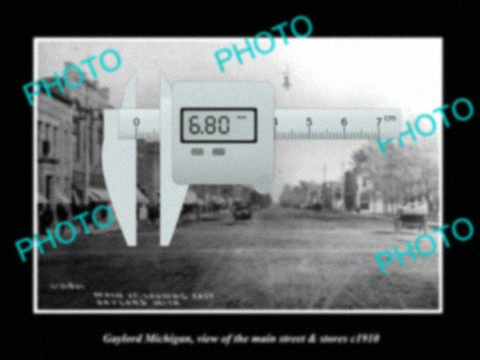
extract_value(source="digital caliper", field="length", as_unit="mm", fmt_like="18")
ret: 6.80
